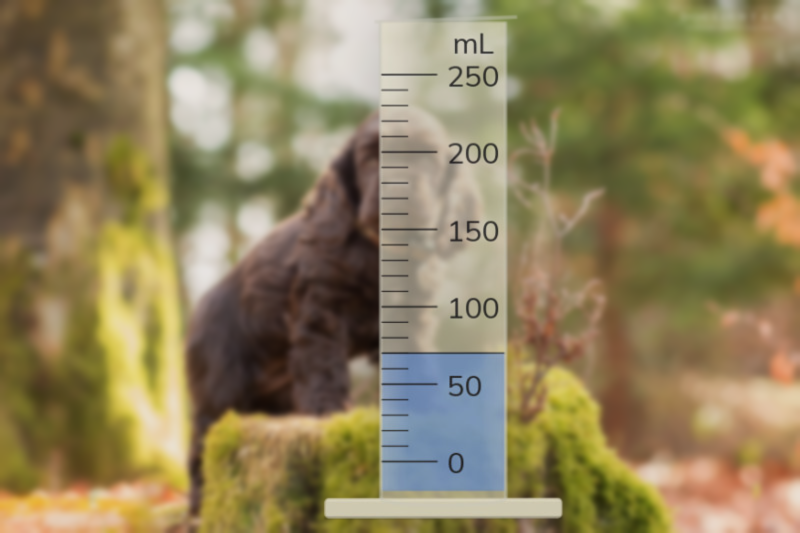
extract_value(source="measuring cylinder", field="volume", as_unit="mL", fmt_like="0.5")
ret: 70
